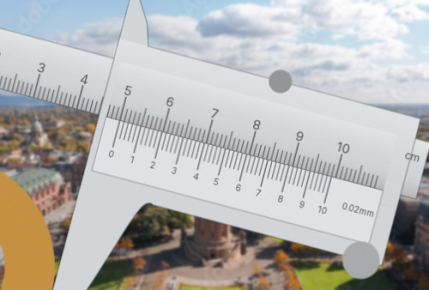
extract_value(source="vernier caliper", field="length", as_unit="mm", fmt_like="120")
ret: 50.0
